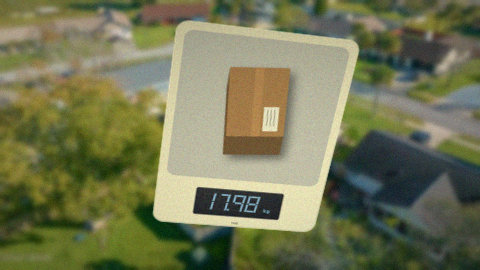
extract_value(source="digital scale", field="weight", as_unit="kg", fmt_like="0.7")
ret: 17.98
